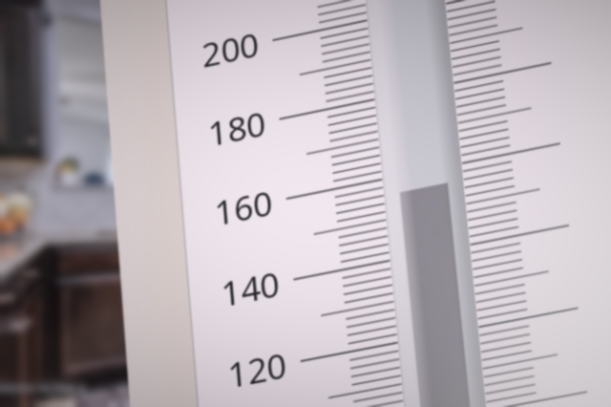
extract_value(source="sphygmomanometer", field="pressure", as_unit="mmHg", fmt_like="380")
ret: 156
